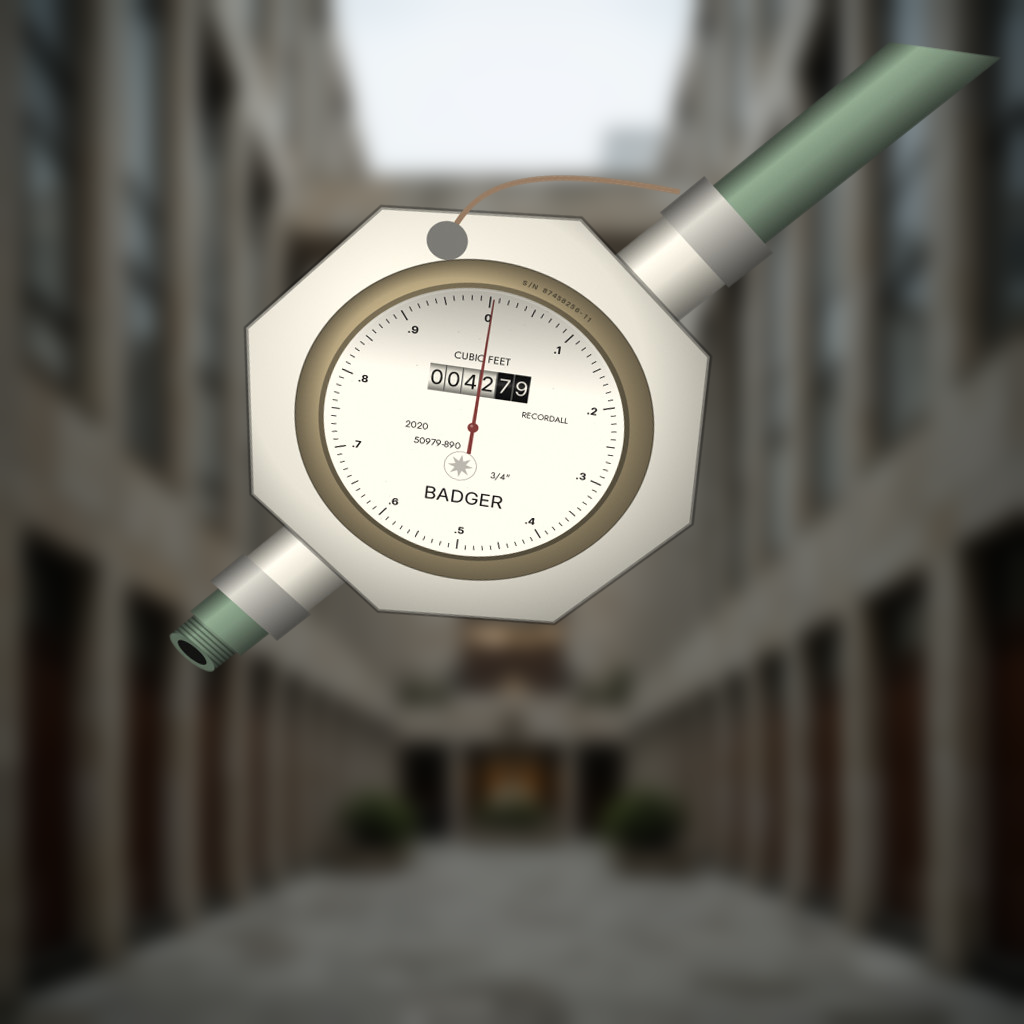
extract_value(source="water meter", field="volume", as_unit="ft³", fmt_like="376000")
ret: 4279.00
